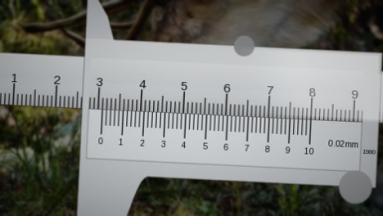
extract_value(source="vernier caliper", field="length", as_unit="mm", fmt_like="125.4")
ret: 31.0
